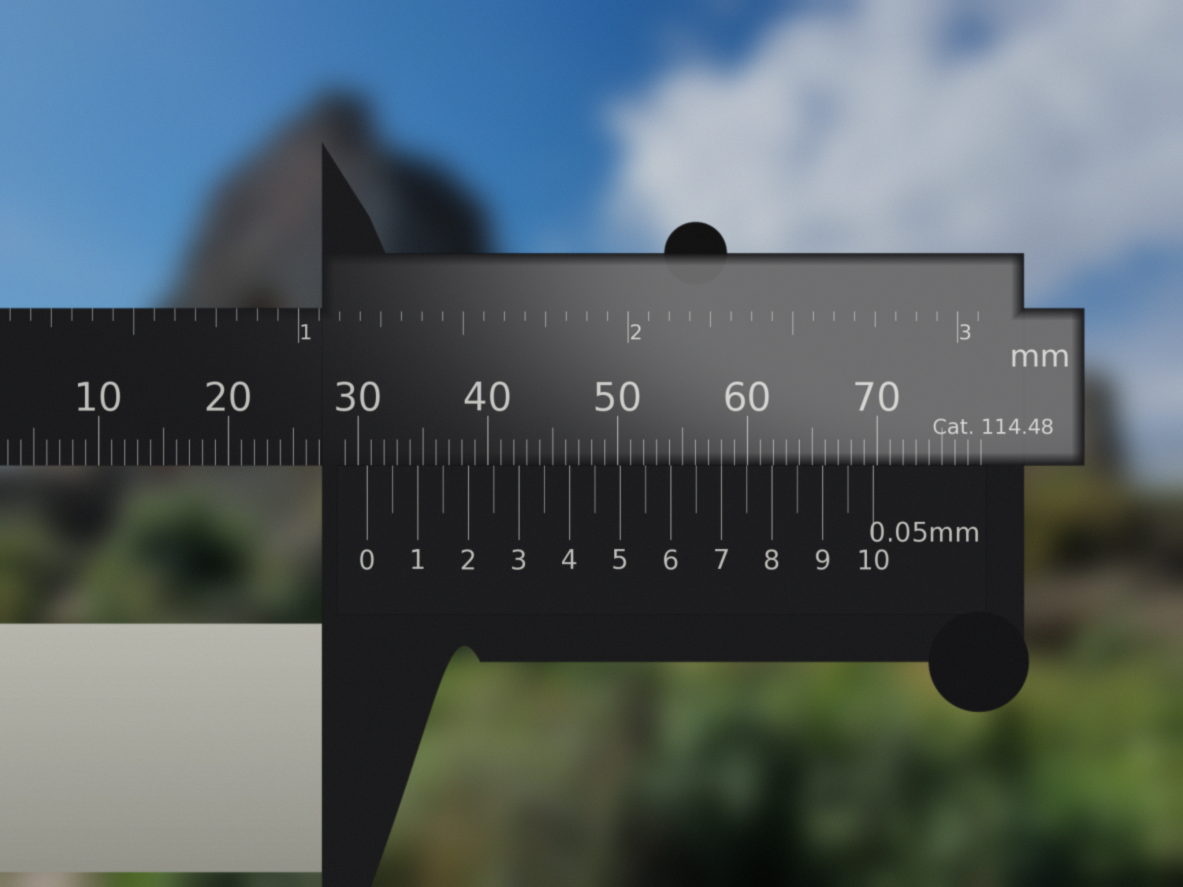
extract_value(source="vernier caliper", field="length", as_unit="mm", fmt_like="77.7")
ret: 30.7
